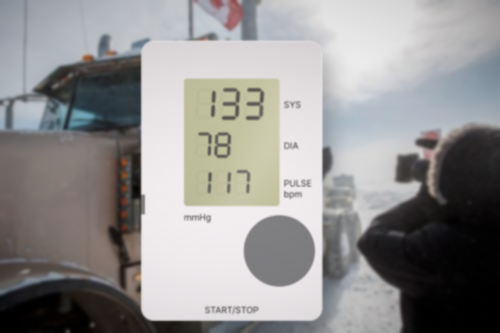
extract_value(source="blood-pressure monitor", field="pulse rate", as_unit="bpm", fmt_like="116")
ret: 117
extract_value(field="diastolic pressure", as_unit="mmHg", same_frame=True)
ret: 78
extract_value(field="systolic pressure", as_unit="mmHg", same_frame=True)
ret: 133
